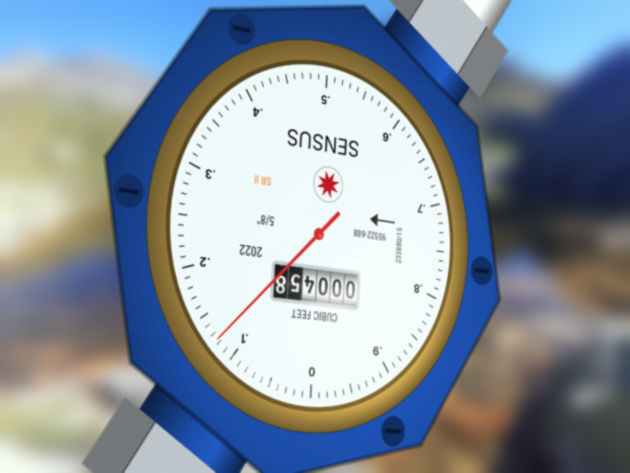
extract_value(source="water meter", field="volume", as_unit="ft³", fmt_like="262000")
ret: 458.12
